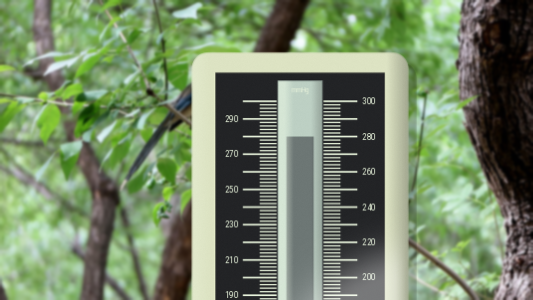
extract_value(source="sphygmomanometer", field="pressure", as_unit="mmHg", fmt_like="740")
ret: 280
